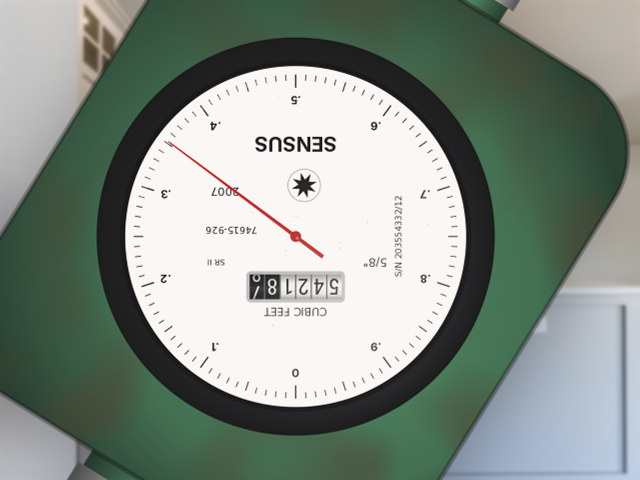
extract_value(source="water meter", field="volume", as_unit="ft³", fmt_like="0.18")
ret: 542187.35
